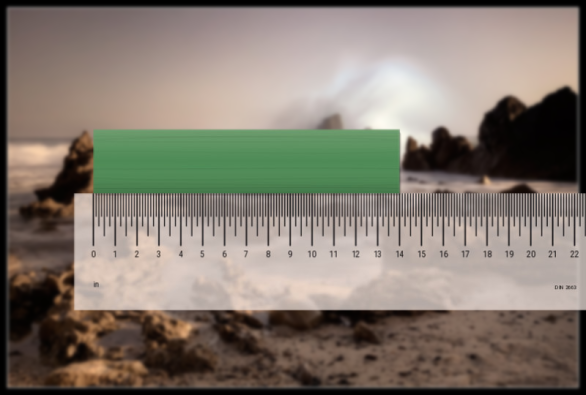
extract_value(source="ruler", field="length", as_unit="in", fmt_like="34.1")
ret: 14
